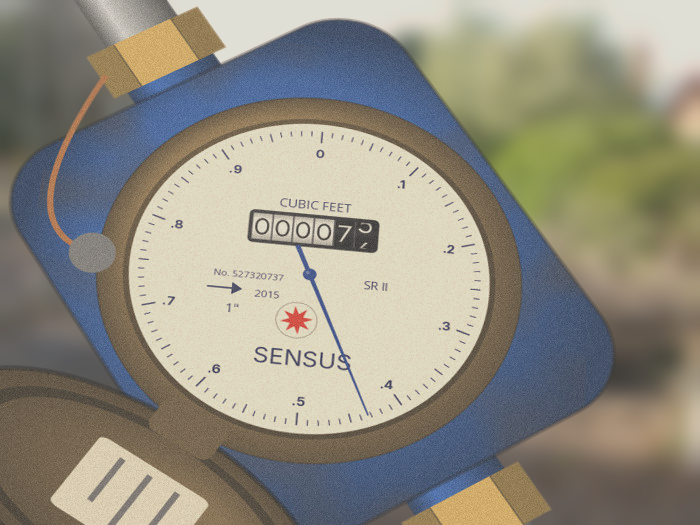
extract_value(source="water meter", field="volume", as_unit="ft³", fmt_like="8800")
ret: 75.43
